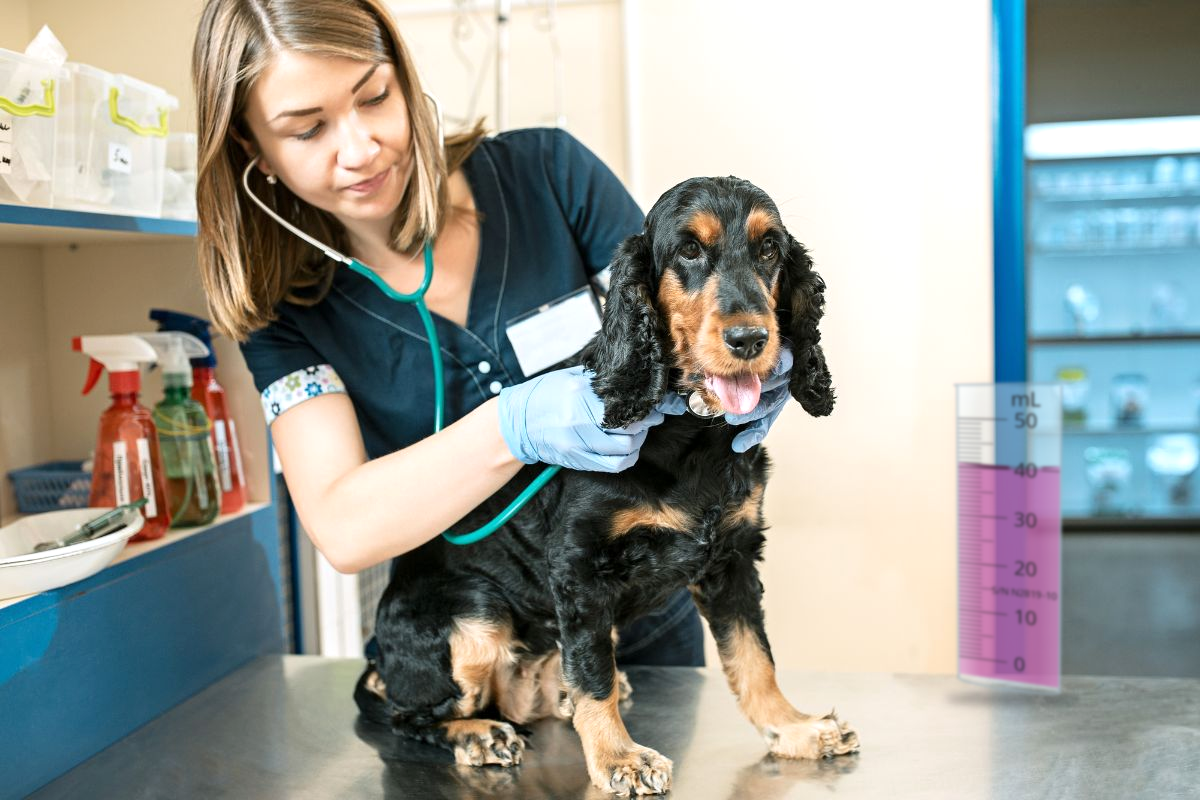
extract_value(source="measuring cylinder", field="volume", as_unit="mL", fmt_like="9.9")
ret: 40
